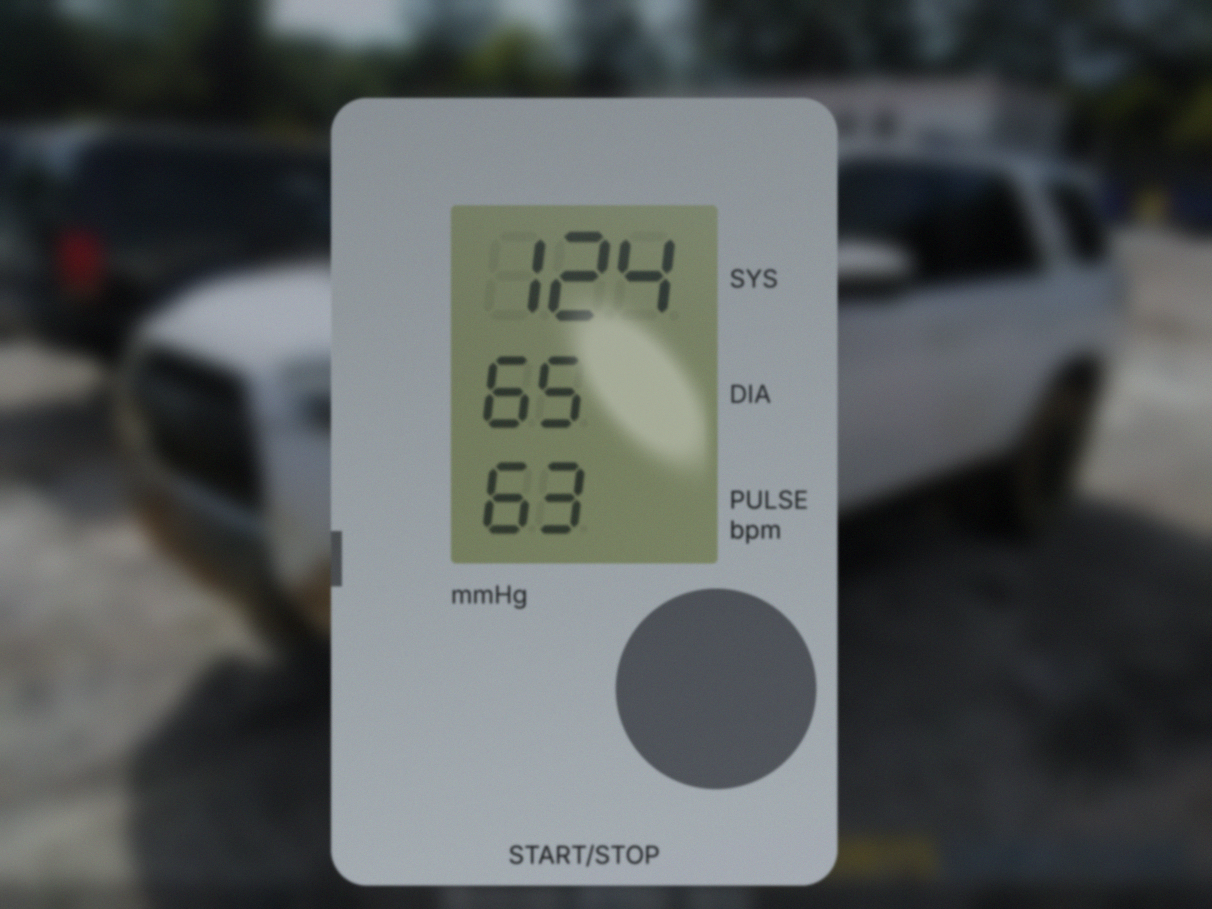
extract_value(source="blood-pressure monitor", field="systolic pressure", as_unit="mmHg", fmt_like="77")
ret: 124
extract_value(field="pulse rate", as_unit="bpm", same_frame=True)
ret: 63
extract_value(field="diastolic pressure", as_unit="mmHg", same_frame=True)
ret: 65
